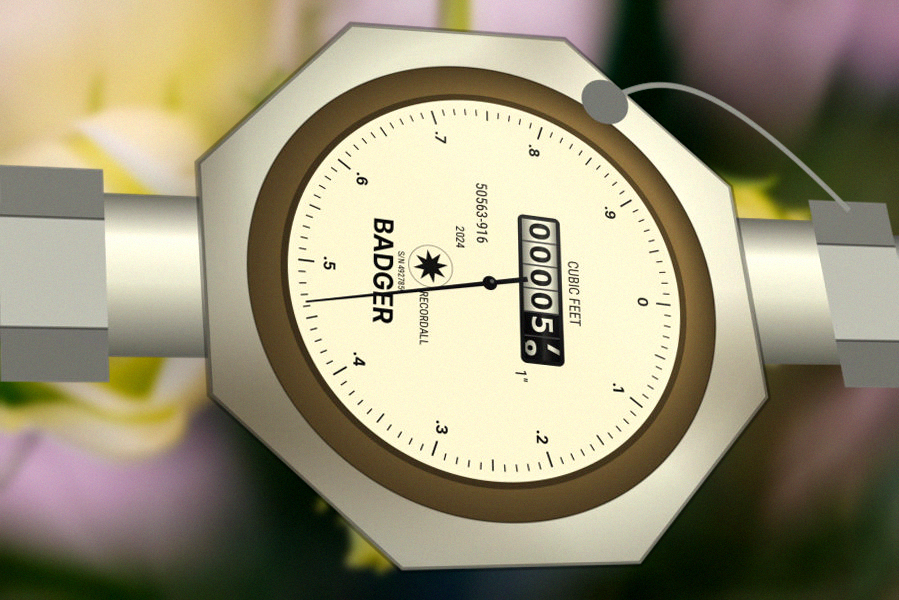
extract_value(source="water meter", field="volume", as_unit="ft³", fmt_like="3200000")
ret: 57.46
